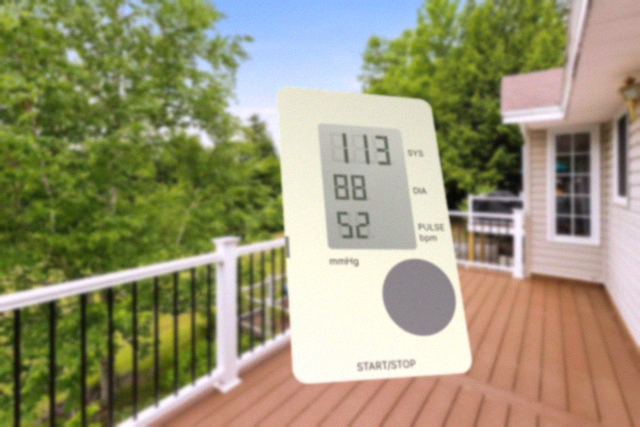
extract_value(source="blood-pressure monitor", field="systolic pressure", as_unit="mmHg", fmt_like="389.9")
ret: 113
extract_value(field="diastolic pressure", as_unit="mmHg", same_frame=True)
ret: 88
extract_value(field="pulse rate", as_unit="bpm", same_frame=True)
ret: 52
